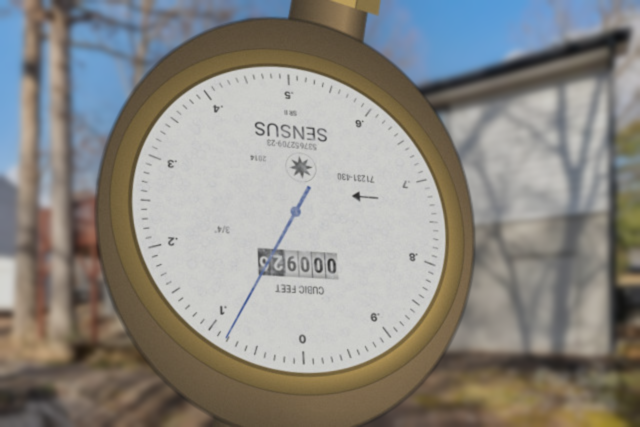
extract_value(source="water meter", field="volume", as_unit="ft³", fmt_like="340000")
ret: 926.08
